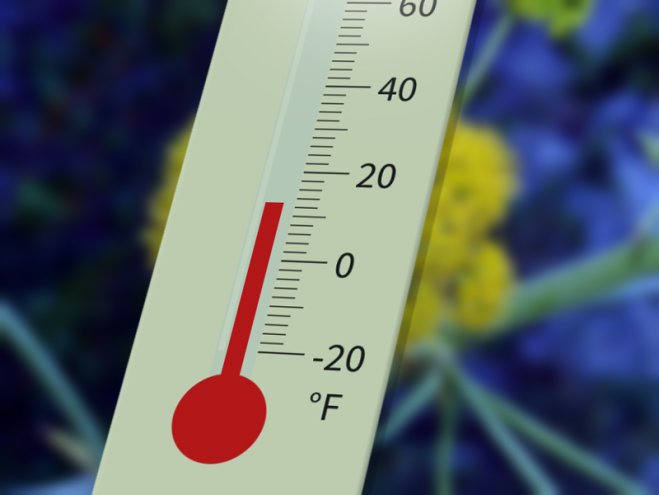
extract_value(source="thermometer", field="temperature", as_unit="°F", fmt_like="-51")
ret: 13
